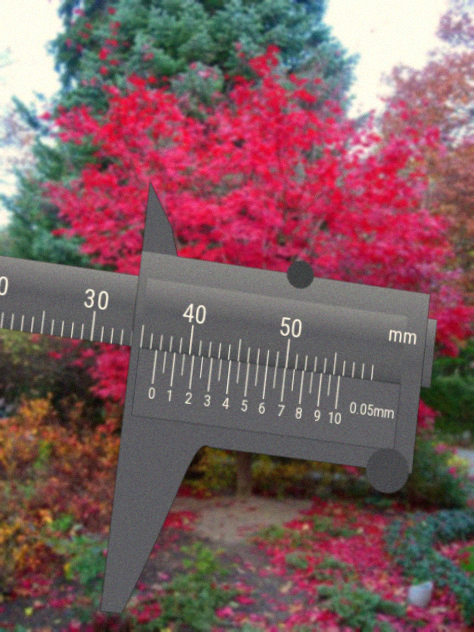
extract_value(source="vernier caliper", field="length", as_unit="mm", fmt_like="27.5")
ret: 36.6
